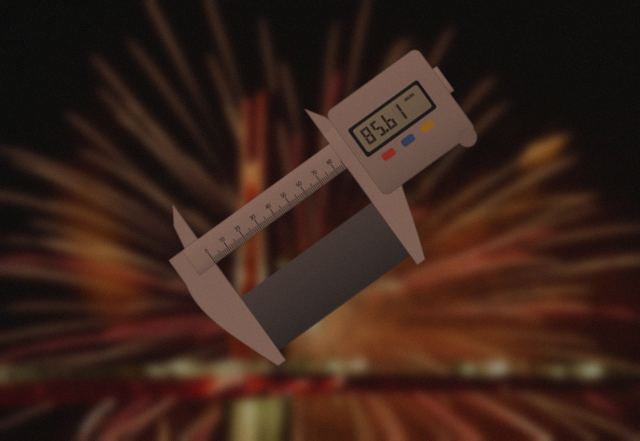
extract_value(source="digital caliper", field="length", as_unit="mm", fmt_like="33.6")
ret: 85.61
